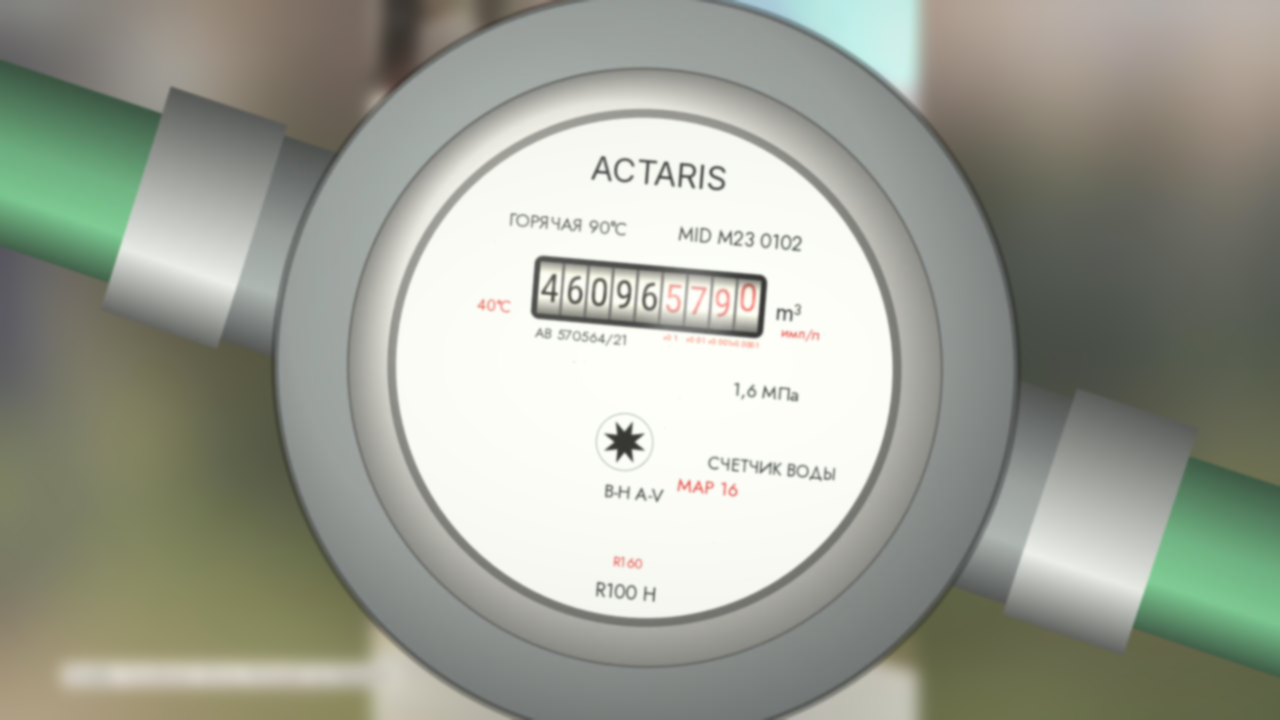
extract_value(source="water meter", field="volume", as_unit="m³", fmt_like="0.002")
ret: 46096.5790
